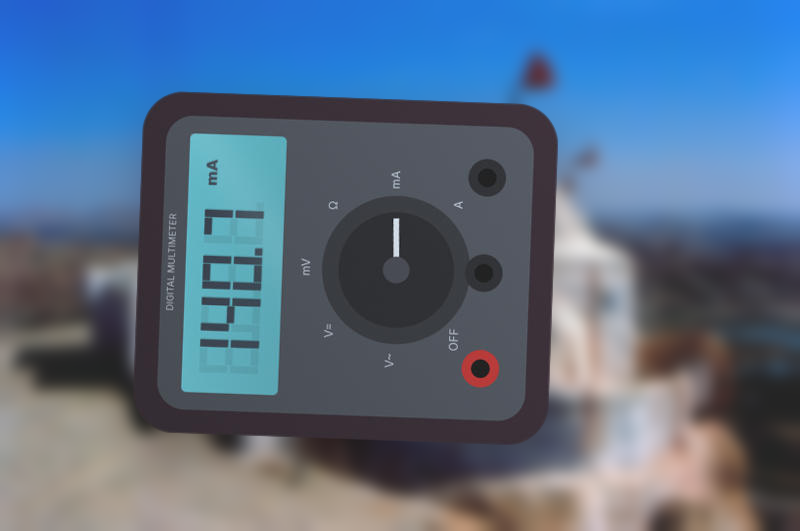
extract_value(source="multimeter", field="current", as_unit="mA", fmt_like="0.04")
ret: 140.7
